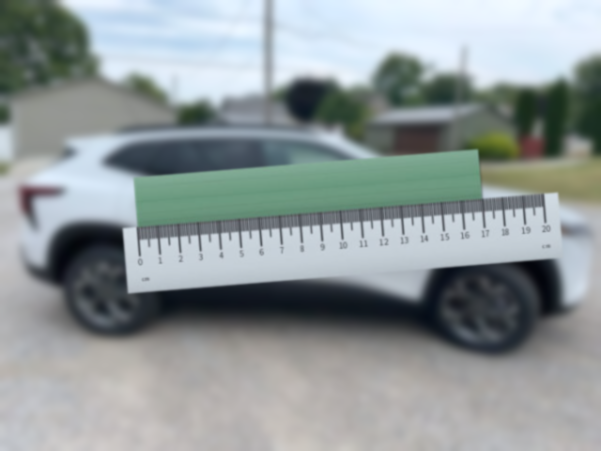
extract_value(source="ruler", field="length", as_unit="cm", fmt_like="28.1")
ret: 17
